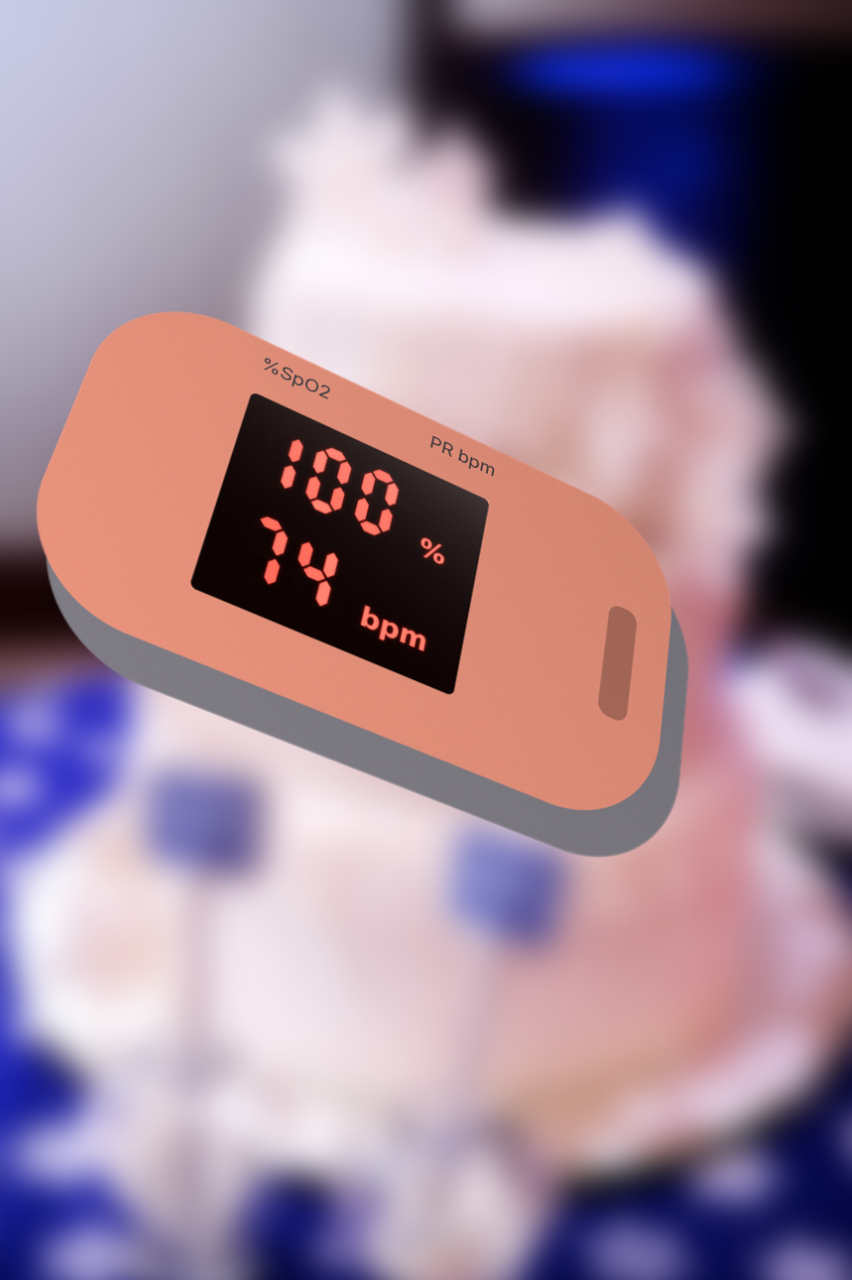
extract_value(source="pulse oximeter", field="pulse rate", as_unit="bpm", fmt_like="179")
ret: 74
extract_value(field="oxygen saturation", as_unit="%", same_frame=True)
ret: 100
